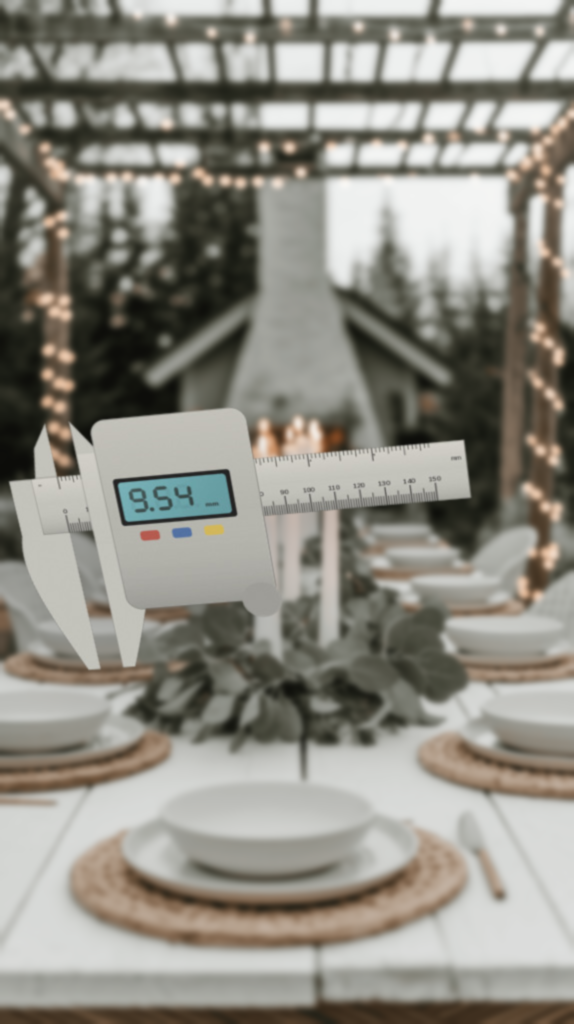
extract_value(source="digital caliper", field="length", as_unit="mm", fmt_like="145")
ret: 9.54
